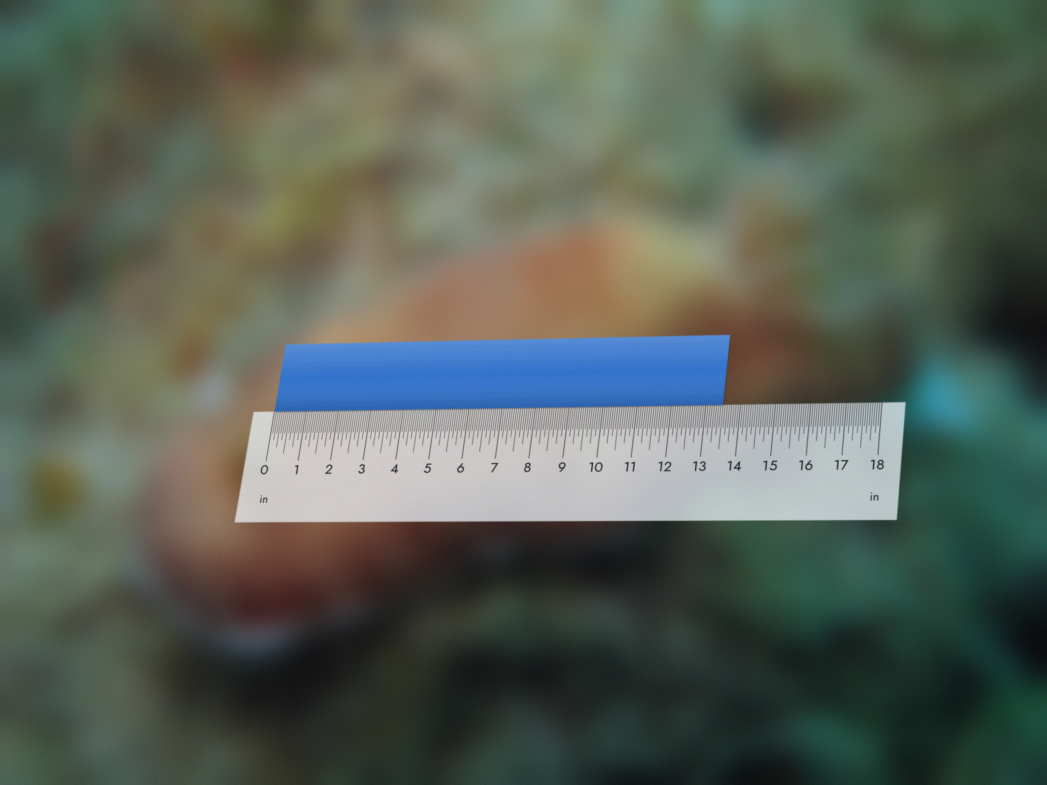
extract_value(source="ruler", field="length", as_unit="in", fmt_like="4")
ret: 13.5
